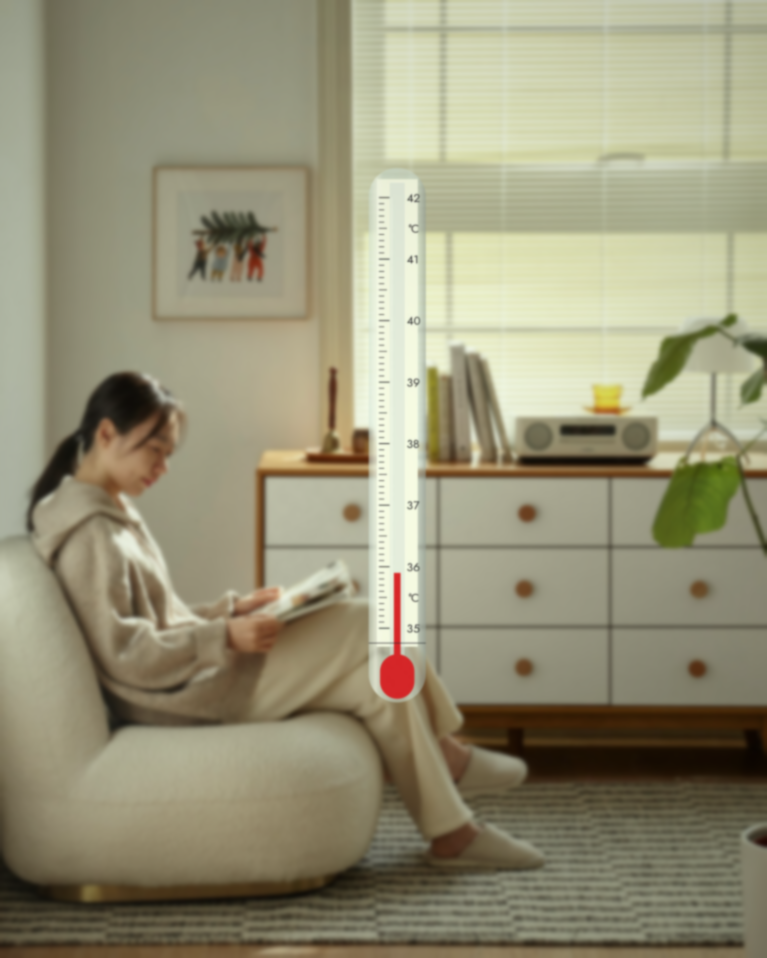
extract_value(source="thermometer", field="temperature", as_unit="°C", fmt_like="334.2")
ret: 35.9
